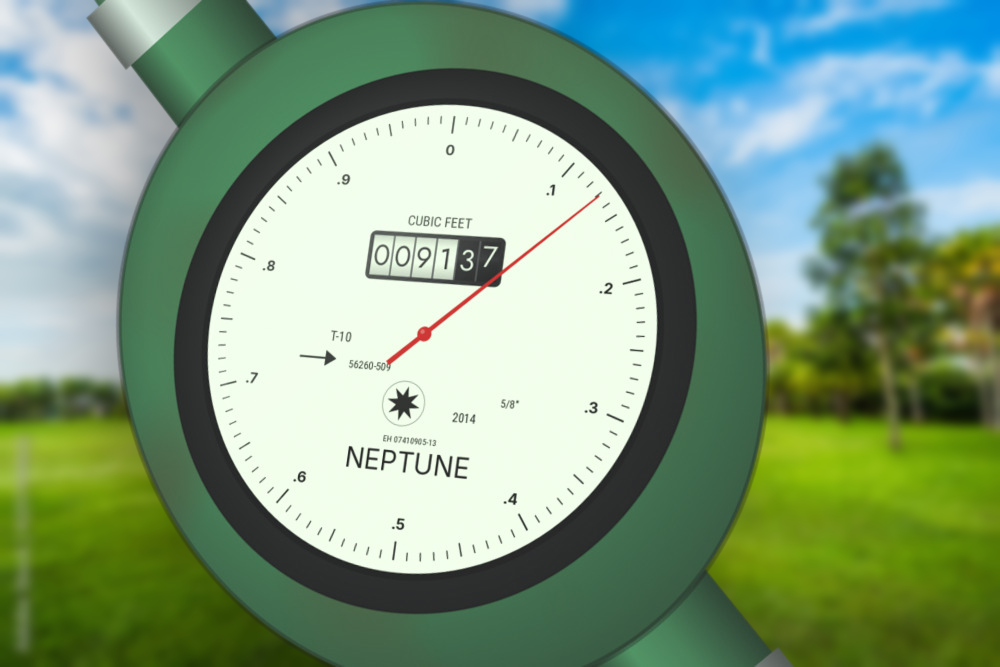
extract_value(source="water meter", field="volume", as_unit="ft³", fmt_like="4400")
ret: 9137.13
